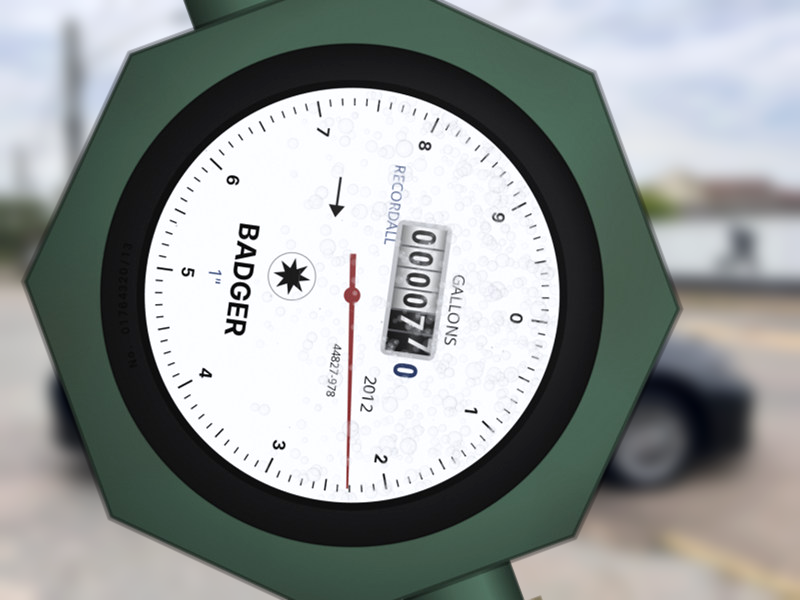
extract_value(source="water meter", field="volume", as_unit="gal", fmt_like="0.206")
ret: 772.3
